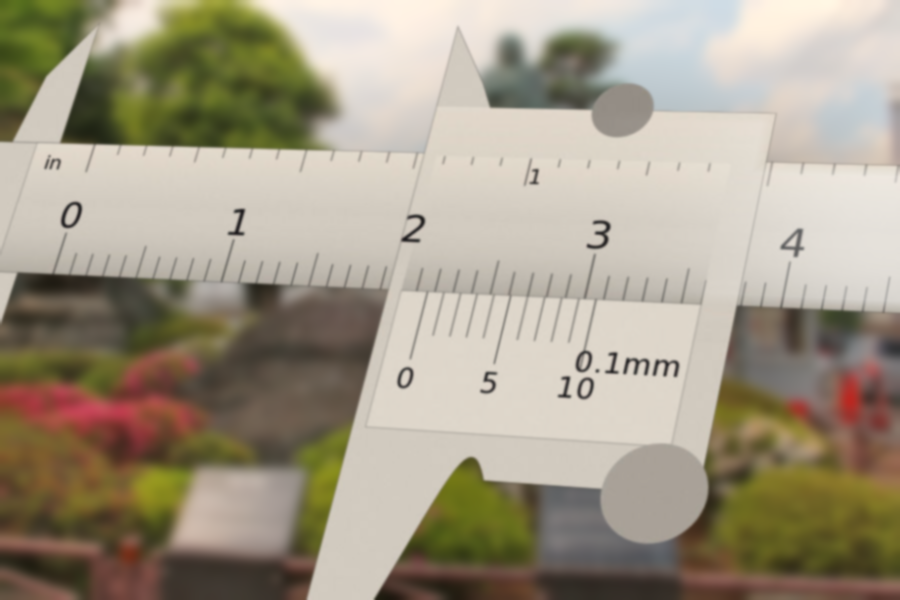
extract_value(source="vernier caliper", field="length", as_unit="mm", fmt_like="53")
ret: 21.6
